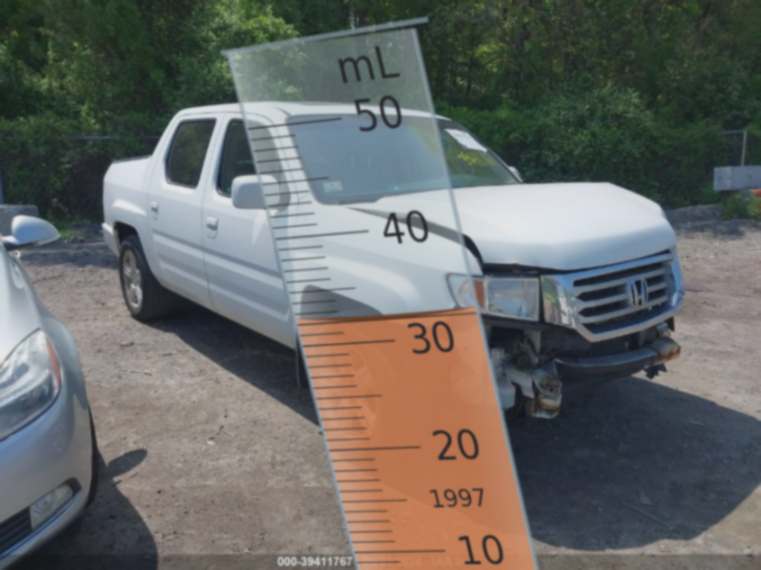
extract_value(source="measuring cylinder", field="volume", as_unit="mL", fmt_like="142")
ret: 32
